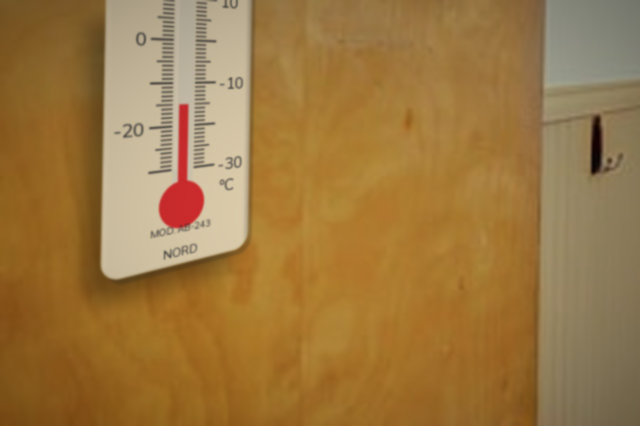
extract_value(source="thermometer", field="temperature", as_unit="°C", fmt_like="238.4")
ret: -15
